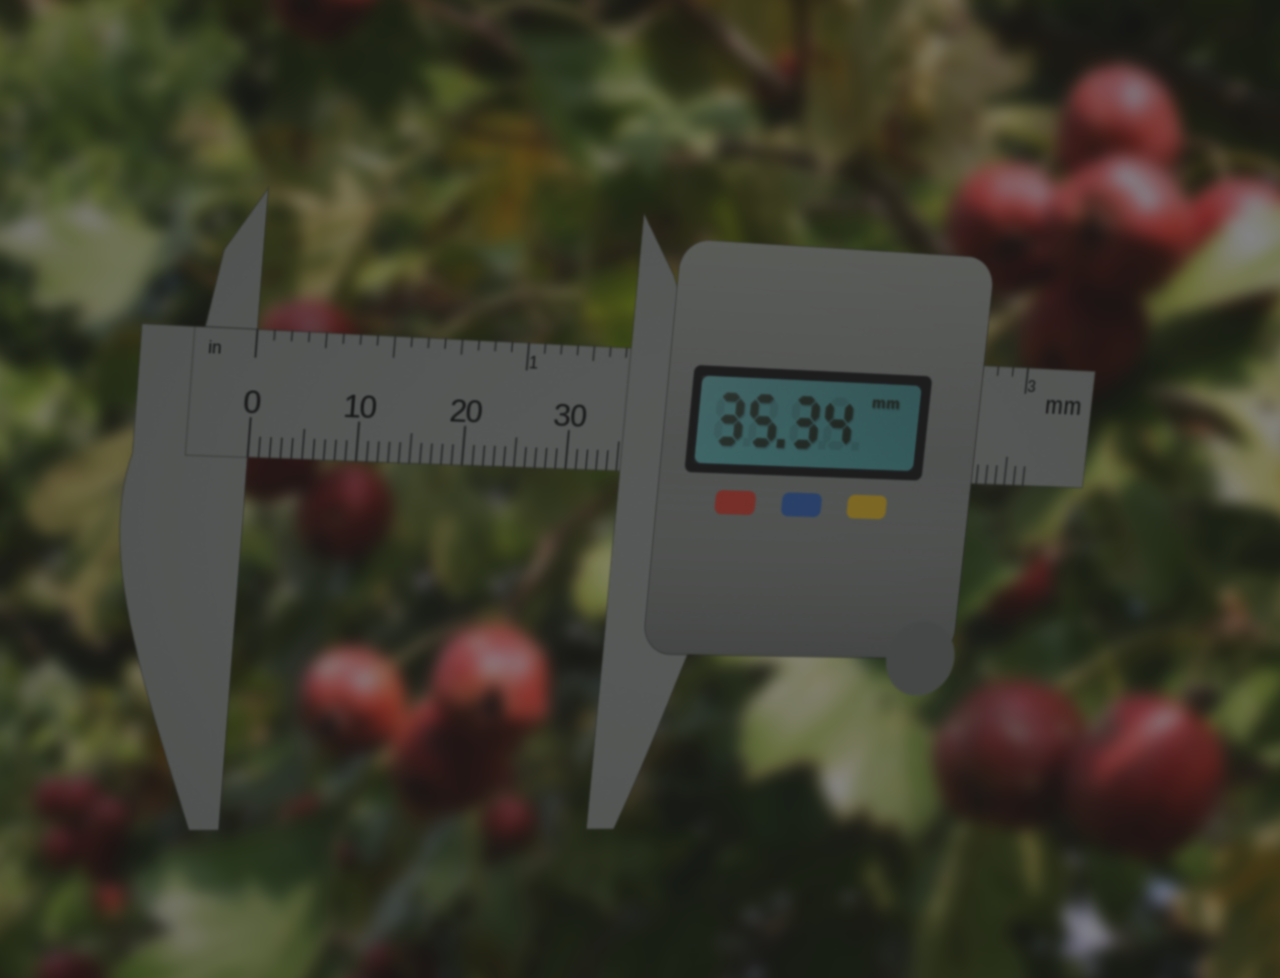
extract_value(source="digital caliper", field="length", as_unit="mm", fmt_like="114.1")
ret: 35.34
